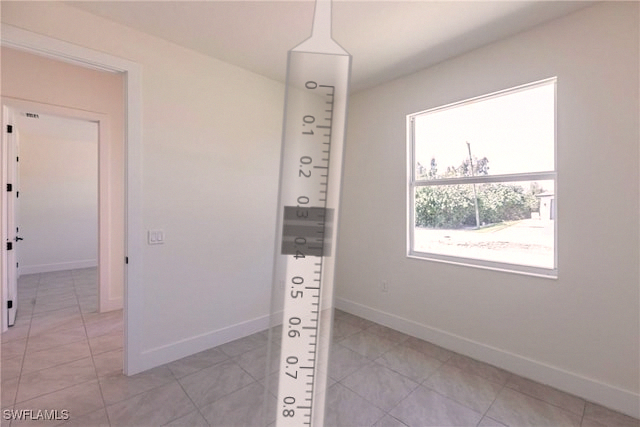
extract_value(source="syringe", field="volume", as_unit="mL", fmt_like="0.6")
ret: 0.3
